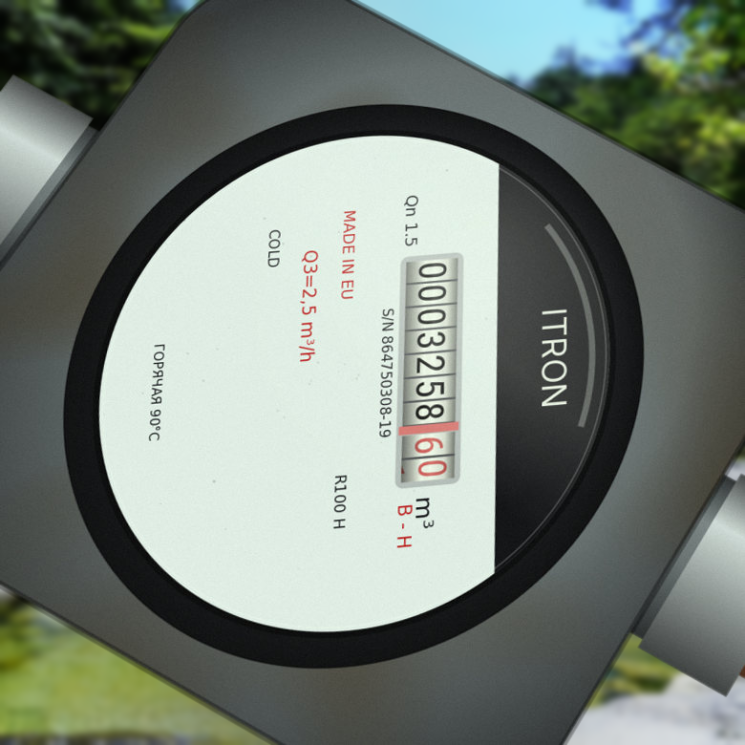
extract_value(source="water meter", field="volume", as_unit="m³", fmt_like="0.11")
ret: 3258.60
